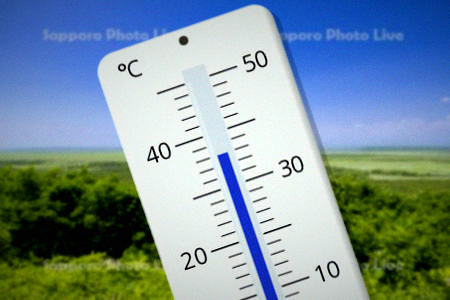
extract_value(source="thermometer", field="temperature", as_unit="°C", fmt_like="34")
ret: 36
